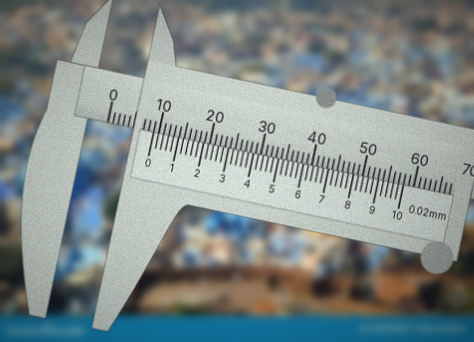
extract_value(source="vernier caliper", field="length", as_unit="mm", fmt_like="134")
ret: 9.0
